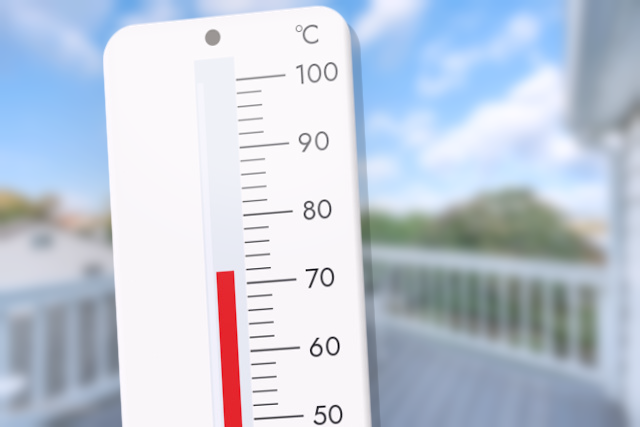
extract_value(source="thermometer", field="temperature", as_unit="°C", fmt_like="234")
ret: 72
